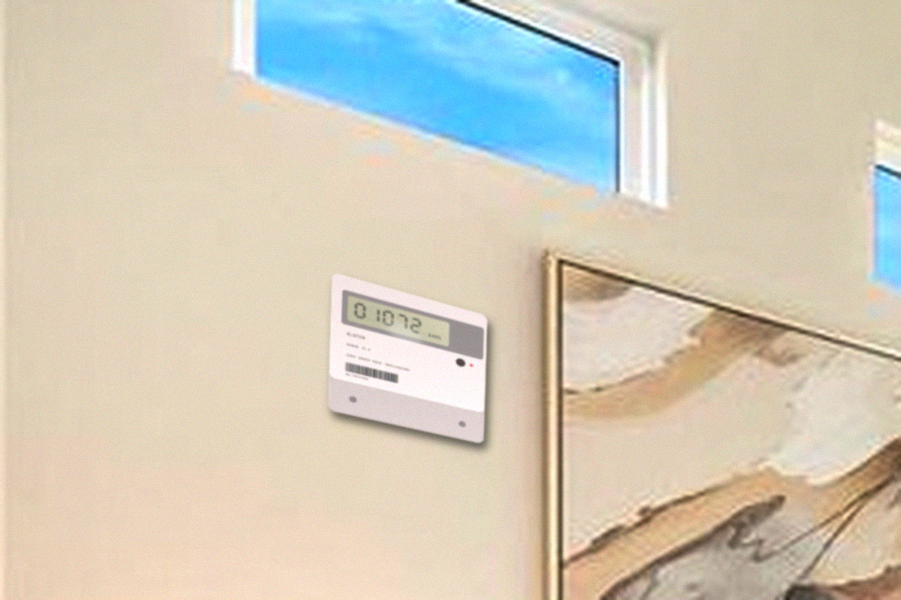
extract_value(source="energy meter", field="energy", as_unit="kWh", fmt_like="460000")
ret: 1072
